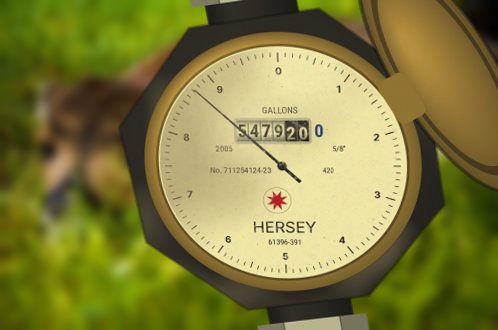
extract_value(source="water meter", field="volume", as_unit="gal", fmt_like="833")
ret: 5479198.7
